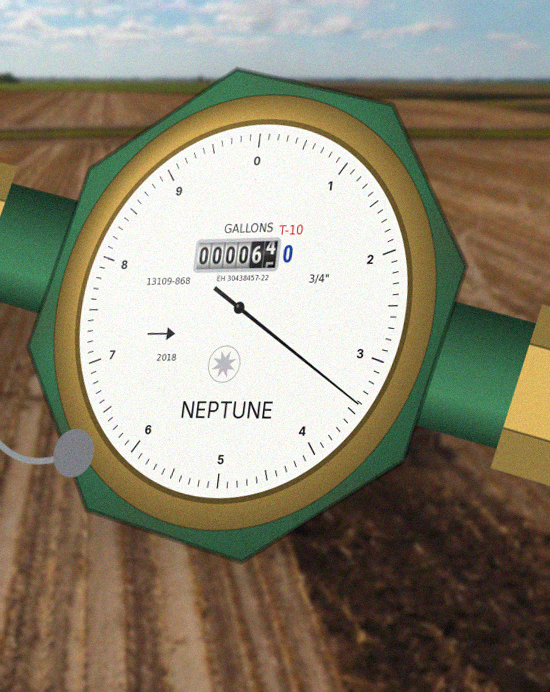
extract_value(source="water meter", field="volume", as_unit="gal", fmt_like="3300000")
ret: 643.4
